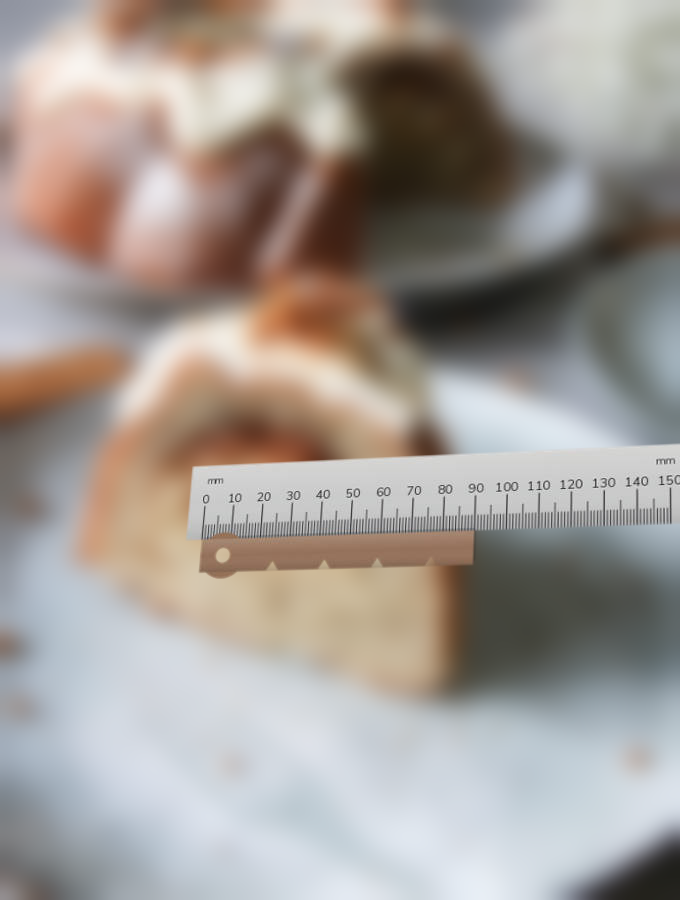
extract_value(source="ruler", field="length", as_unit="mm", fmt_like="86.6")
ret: 90
